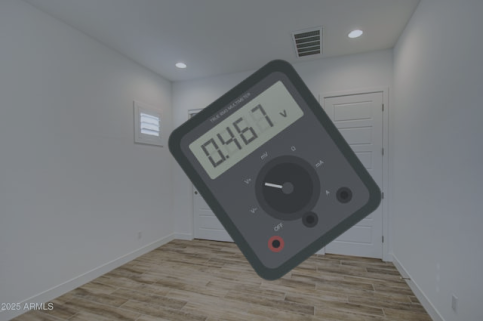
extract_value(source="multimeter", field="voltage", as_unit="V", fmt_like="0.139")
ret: 0.467
